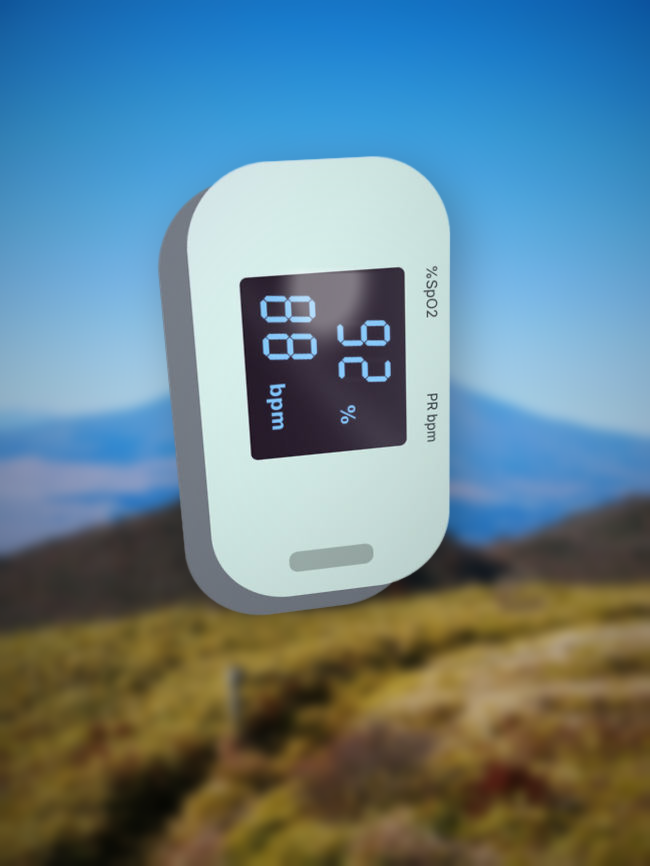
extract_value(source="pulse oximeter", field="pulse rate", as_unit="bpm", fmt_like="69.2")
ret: 88
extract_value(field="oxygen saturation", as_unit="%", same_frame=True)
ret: 92
